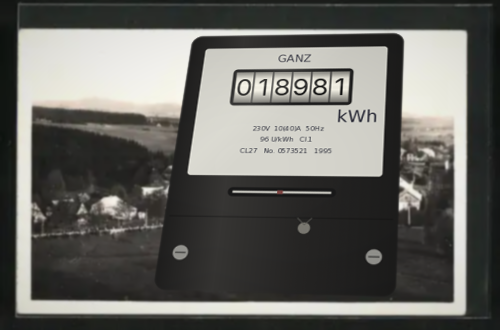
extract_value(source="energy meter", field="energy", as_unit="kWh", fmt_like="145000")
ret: 18981
